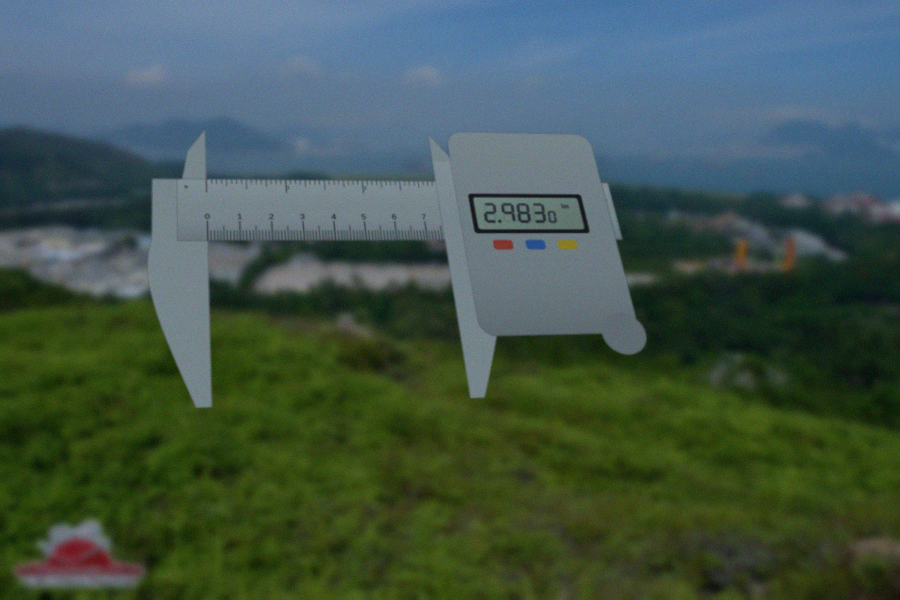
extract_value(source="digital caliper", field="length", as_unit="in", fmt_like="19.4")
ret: 2.9830
